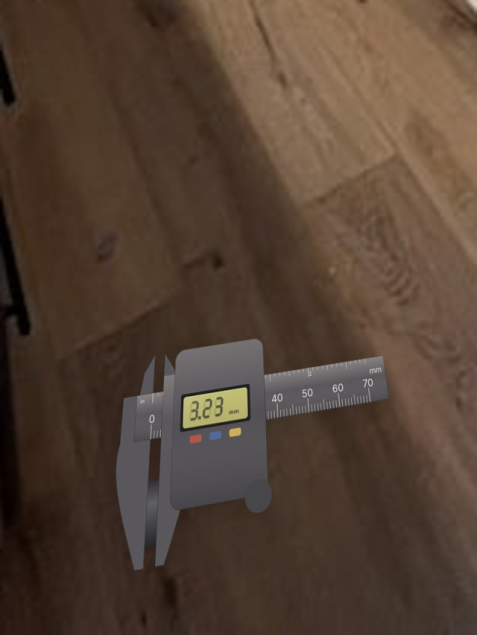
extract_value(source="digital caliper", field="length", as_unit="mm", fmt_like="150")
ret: 3.23
